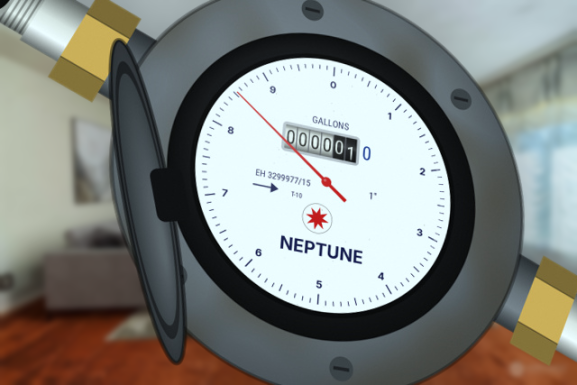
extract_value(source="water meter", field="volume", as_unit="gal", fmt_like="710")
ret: 8.5
